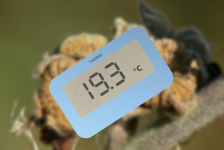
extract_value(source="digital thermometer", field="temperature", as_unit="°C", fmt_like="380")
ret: 19.3
